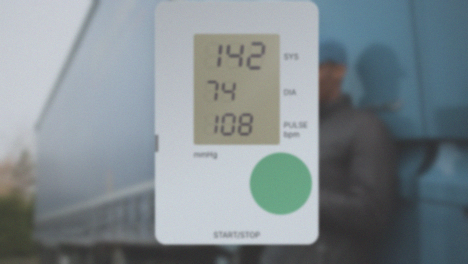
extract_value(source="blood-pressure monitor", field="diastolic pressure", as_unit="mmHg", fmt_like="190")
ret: 74
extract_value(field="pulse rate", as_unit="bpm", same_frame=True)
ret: 108
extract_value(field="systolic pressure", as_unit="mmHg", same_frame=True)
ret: 142
